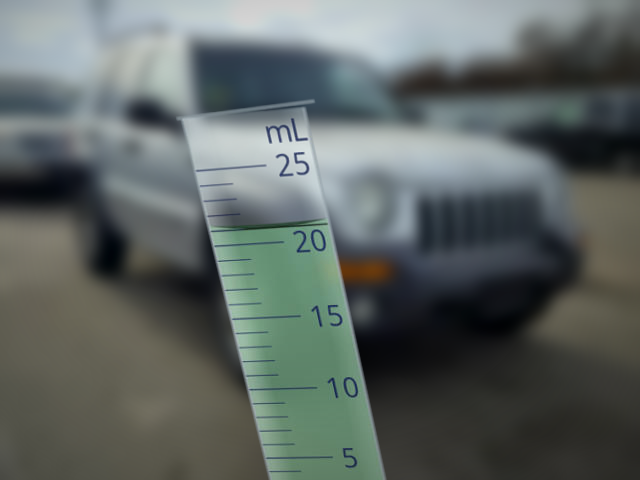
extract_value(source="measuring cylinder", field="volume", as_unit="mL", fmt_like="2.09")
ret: 21
